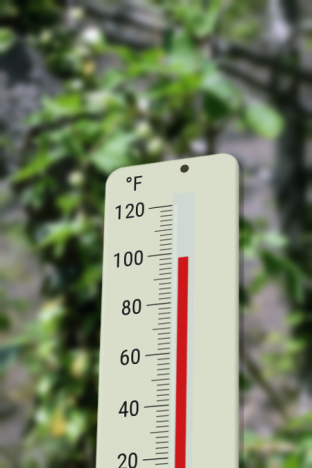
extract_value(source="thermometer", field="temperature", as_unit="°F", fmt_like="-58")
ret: 98
